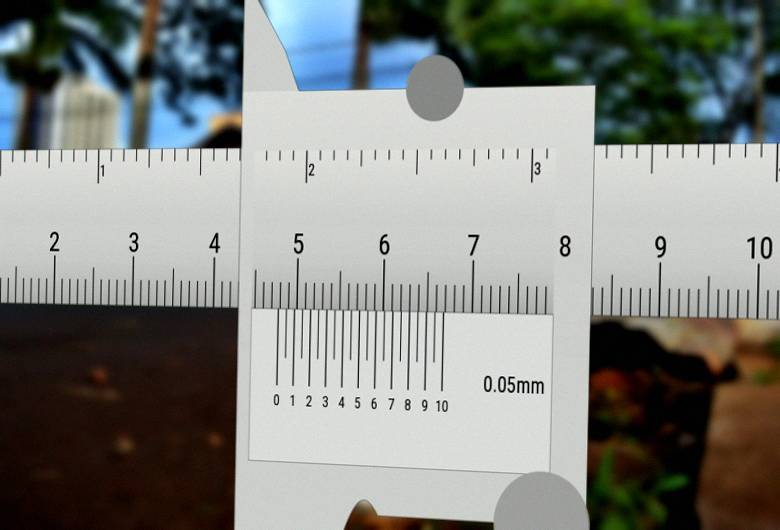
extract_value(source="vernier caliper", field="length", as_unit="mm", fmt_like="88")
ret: 47.8
